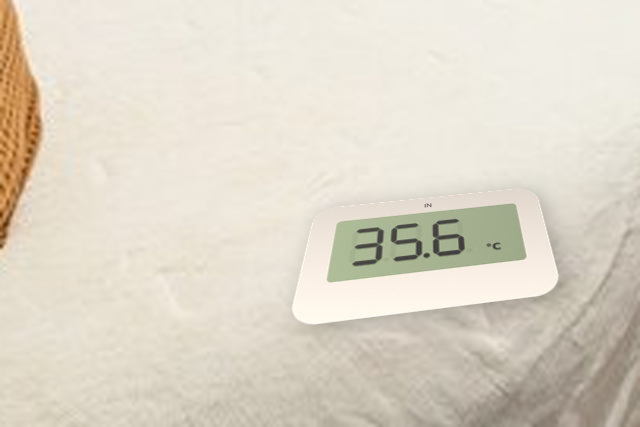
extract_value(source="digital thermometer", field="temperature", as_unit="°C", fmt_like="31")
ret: 35.6
